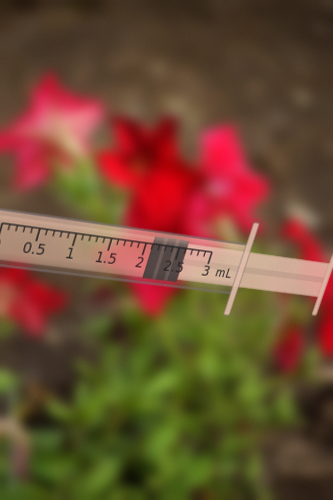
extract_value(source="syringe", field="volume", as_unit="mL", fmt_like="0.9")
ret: 2.1
